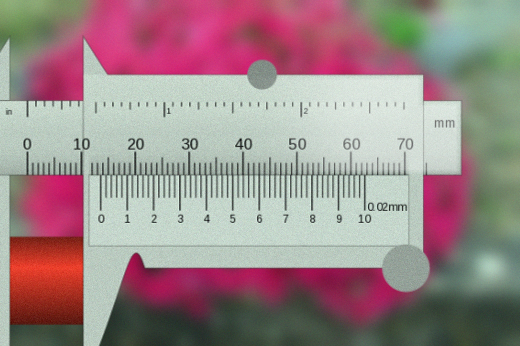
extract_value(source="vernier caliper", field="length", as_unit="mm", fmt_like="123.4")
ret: 13.6
